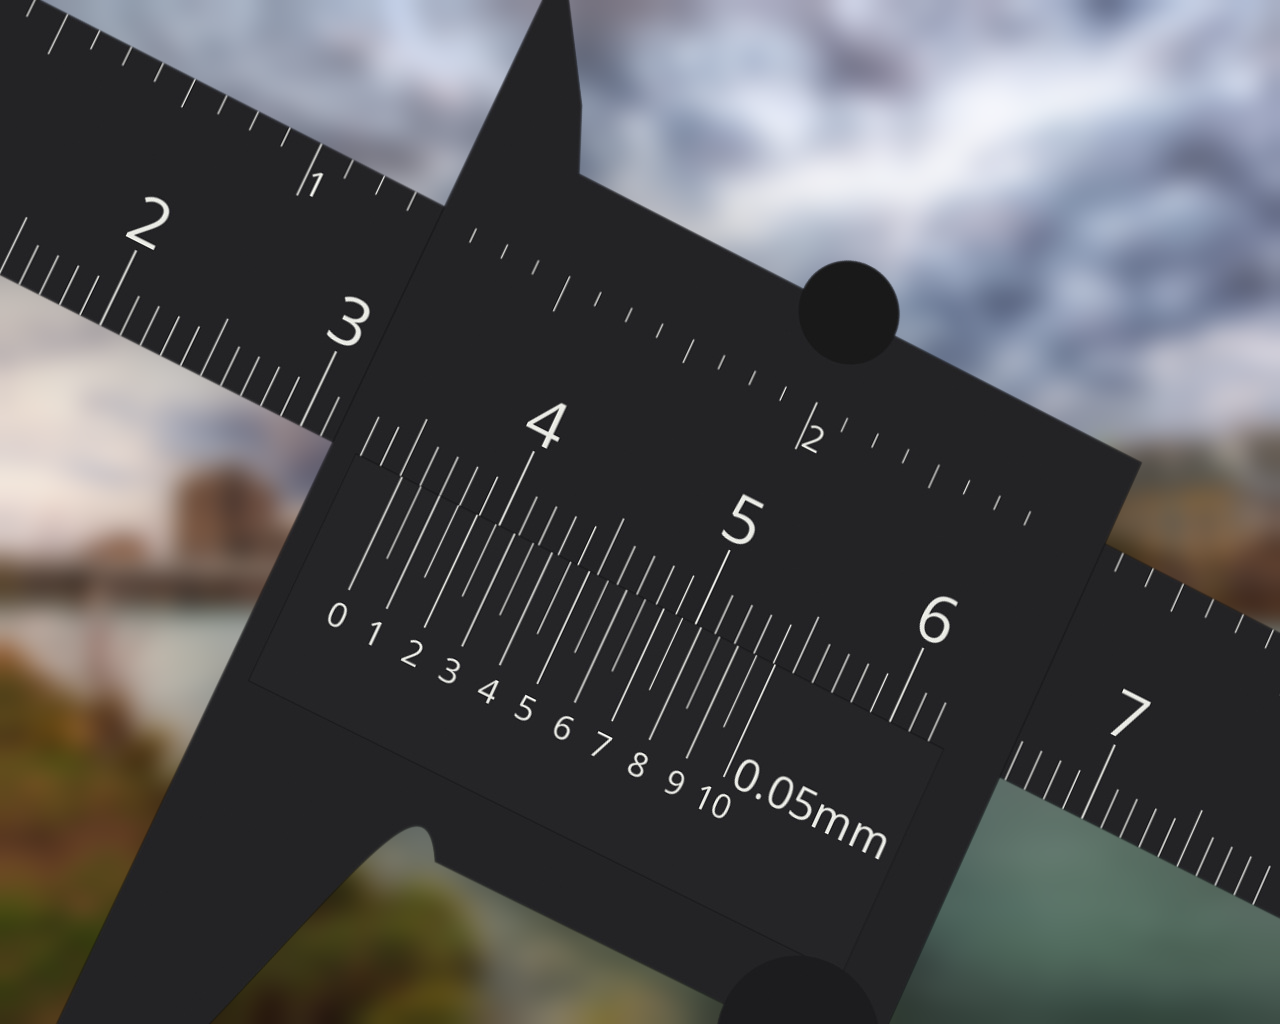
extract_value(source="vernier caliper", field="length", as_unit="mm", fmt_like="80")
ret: 35.1
